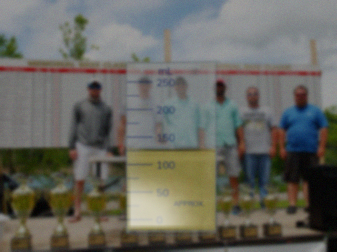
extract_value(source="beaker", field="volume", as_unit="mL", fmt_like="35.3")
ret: 125
